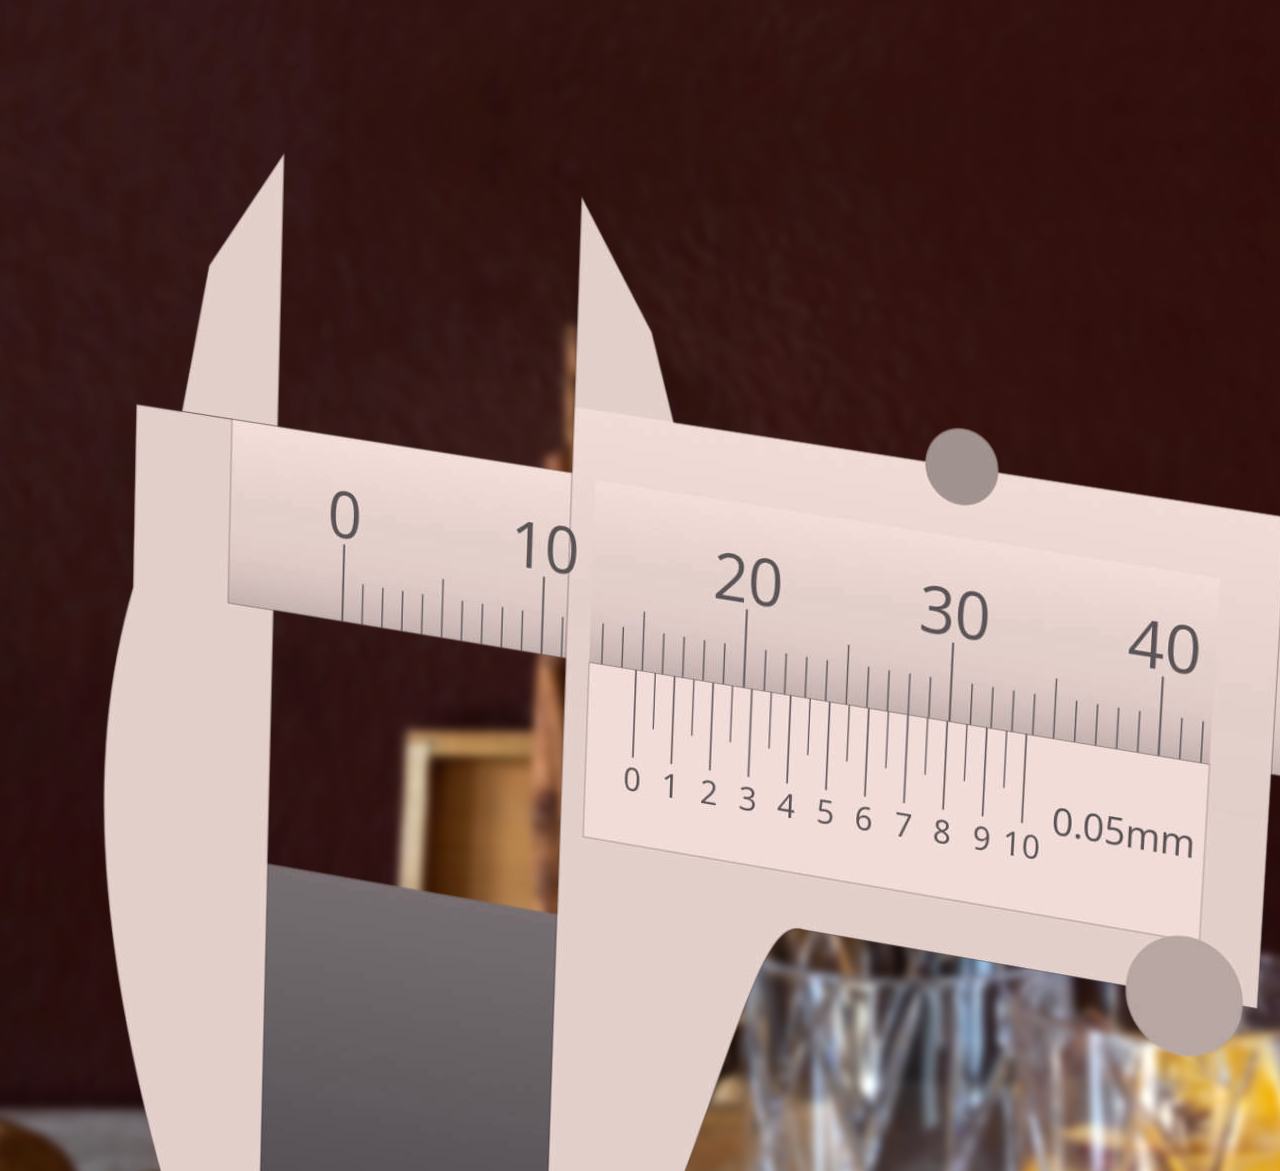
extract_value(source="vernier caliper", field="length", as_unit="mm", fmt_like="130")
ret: 14.7
